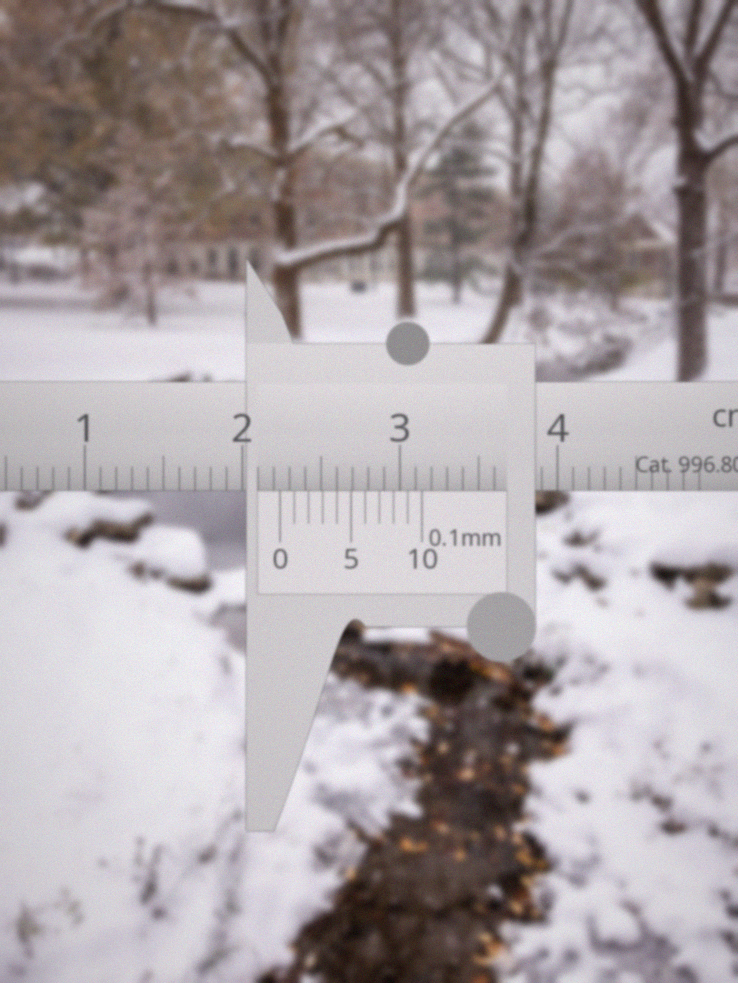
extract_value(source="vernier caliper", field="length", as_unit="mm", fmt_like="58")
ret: 22.4
